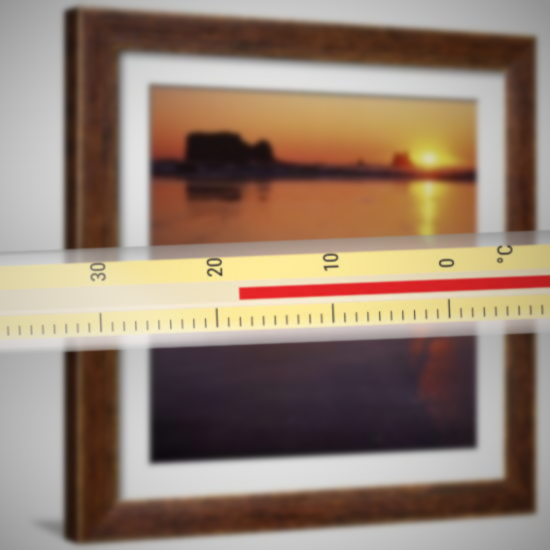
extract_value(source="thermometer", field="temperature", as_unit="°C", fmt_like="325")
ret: 18
